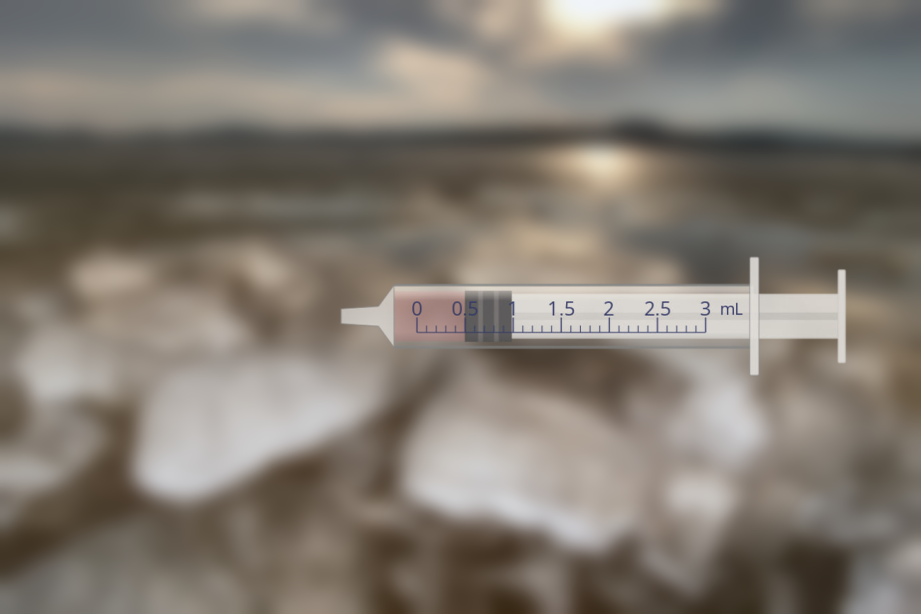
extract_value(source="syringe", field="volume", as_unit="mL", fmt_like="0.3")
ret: 0.5
